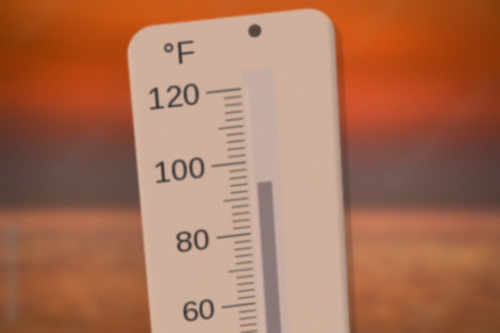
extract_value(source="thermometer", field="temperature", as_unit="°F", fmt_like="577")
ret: 94
